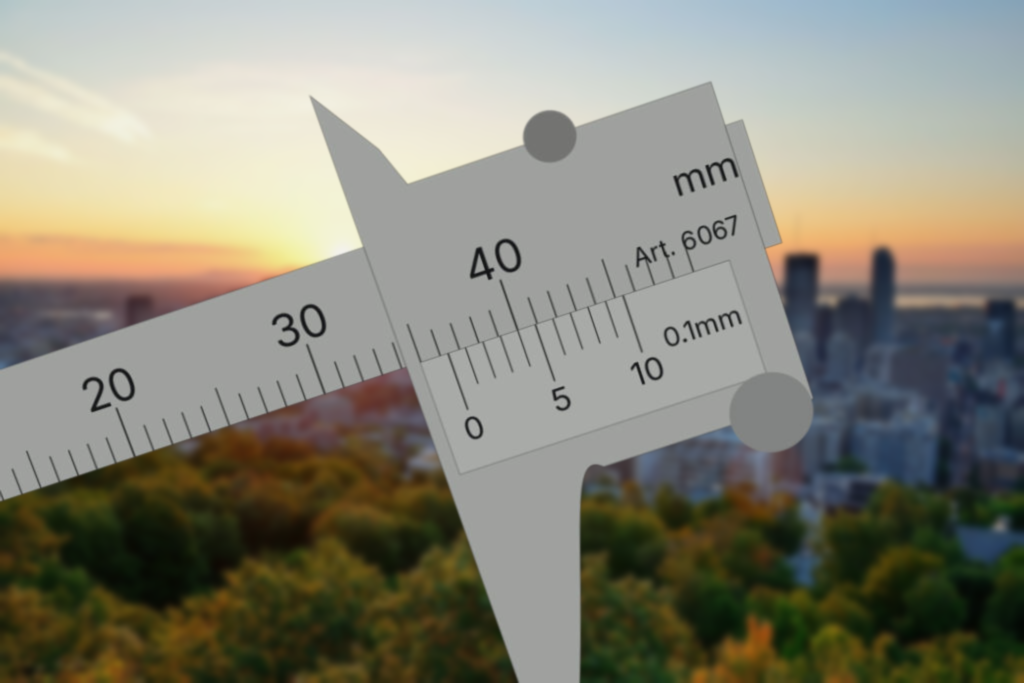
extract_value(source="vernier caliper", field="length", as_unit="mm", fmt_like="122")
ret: 36.4
